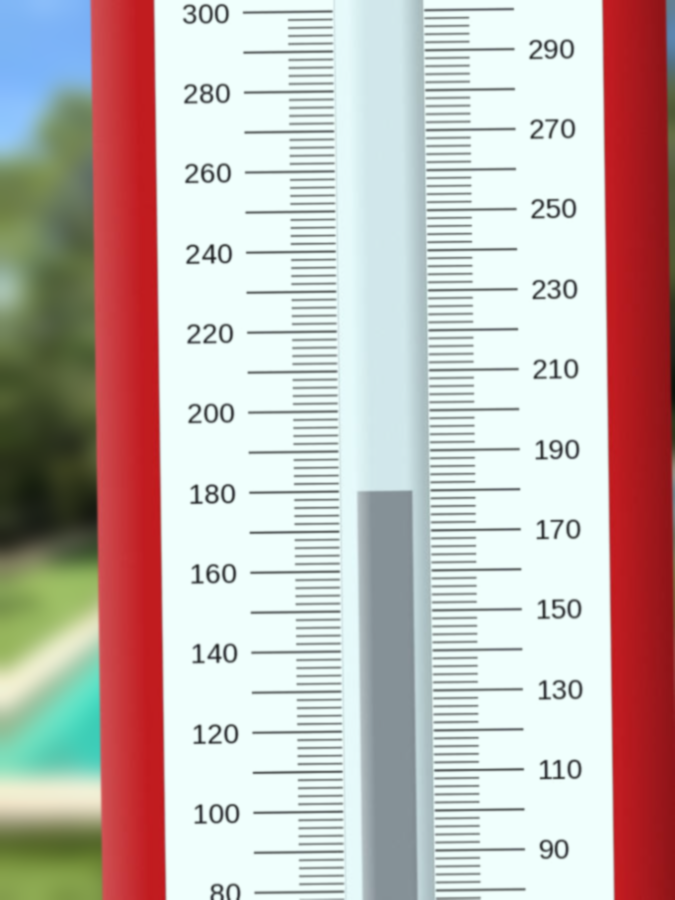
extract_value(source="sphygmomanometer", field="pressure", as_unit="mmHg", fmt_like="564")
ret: 180
